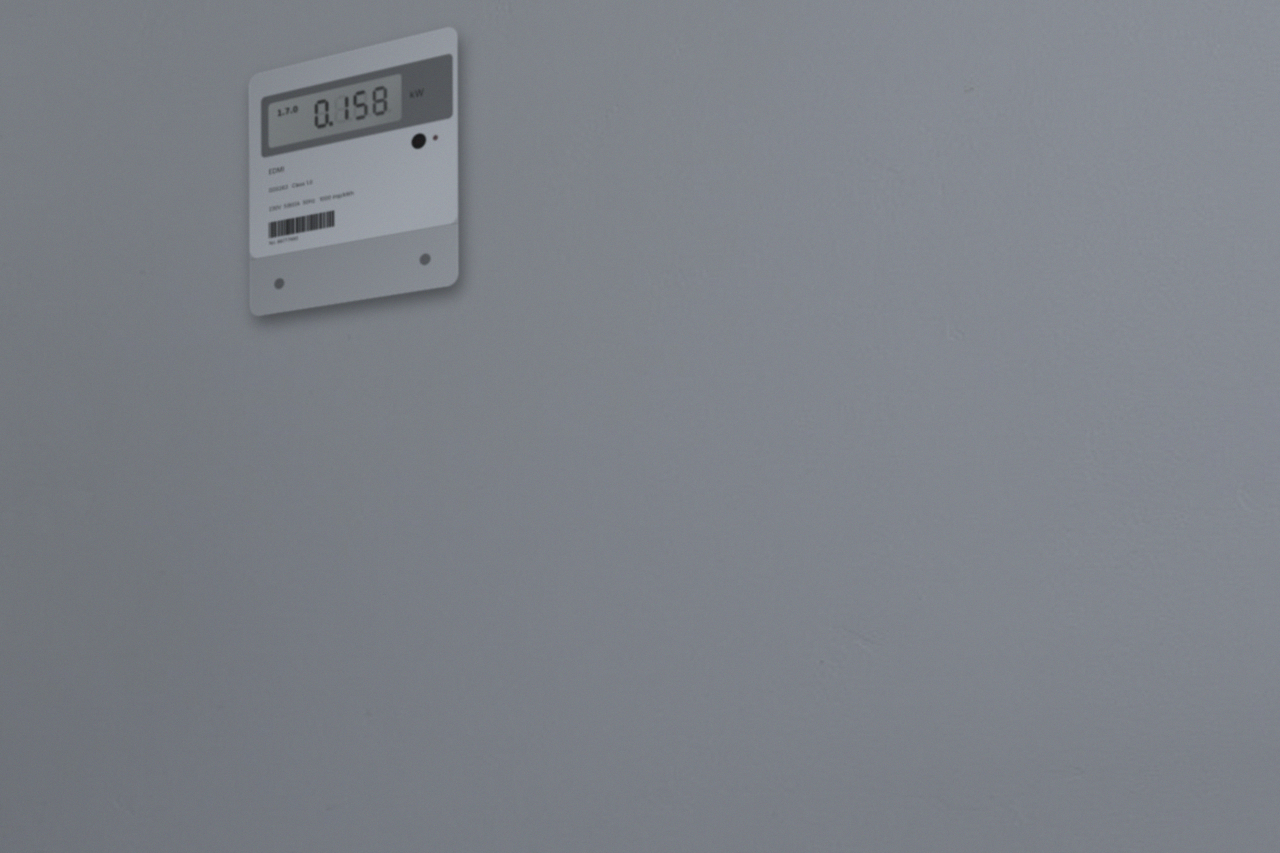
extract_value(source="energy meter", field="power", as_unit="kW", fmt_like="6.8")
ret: 0.158
